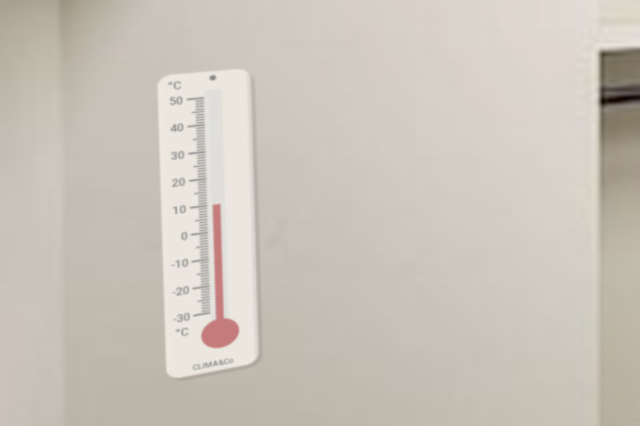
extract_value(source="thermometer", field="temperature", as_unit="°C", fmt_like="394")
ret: 10
